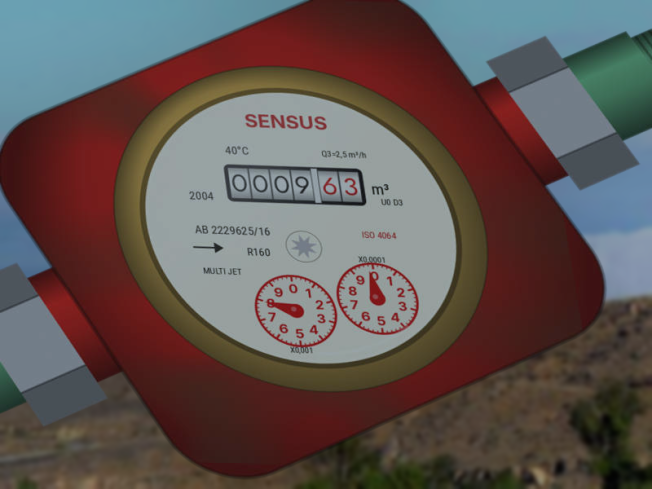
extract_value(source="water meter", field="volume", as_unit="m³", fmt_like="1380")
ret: 9.6379
